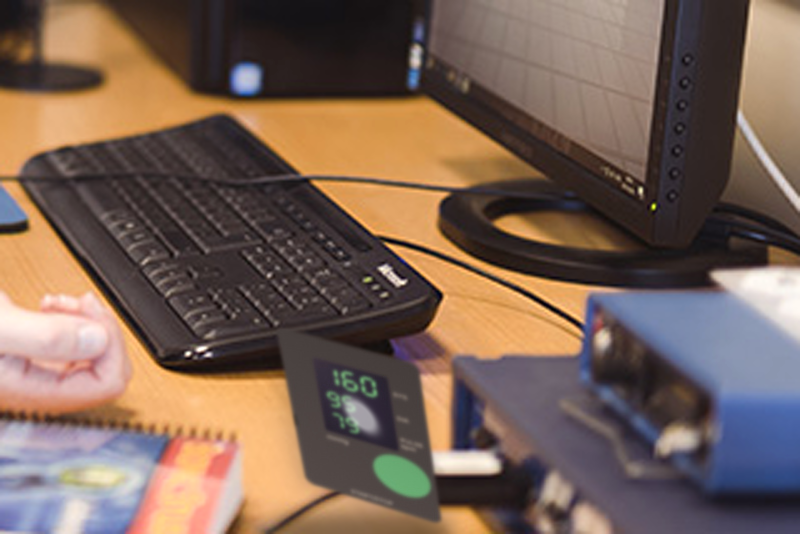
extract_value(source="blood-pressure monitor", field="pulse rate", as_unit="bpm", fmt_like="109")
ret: 79
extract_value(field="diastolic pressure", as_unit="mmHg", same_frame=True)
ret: 95
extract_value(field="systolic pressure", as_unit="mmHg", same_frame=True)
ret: 160
